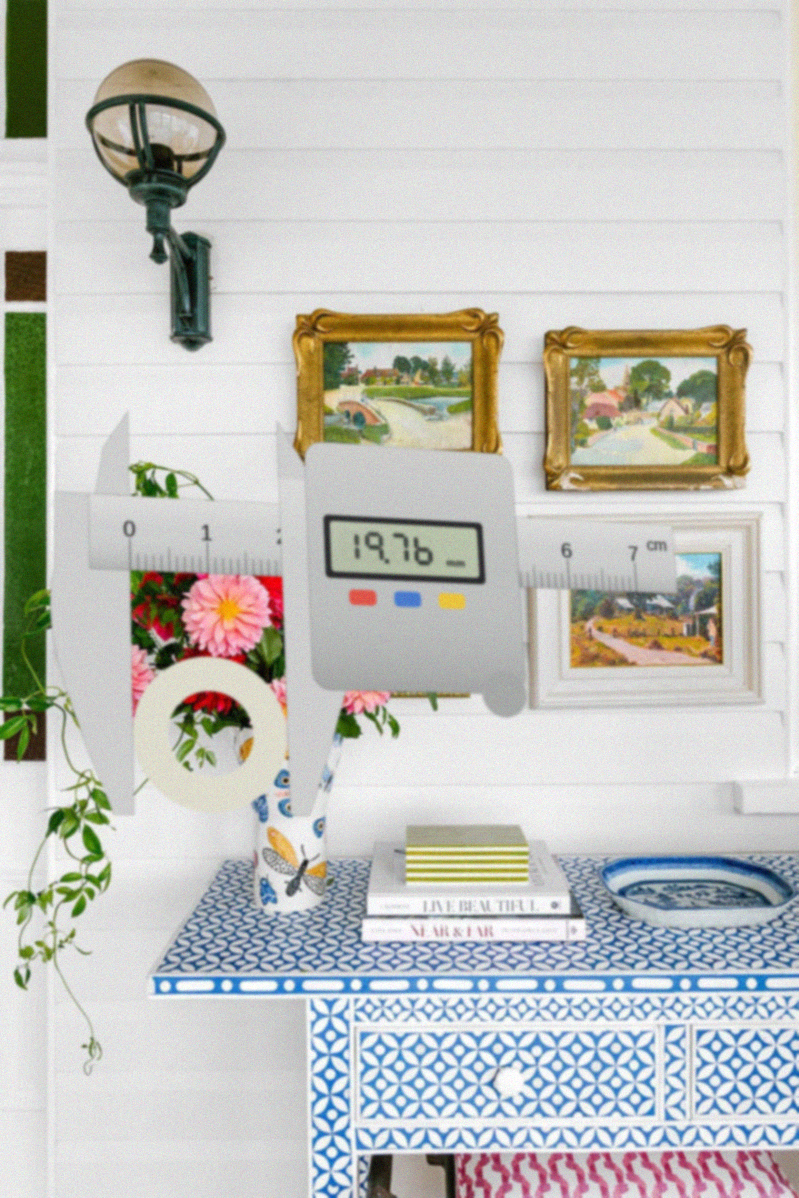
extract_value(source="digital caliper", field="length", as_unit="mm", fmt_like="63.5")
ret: 19.76
